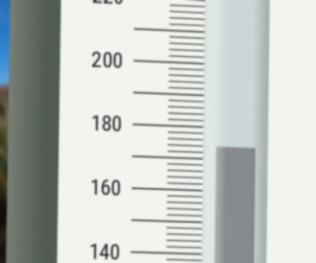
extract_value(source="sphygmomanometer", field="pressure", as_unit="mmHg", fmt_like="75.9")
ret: 174
